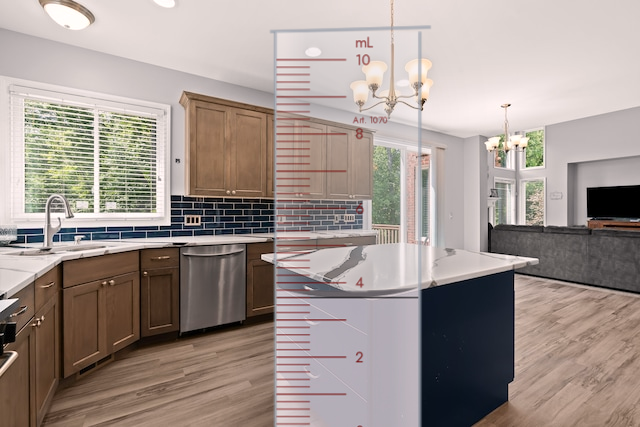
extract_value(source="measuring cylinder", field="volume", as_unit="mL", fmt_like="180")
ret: 3.6
